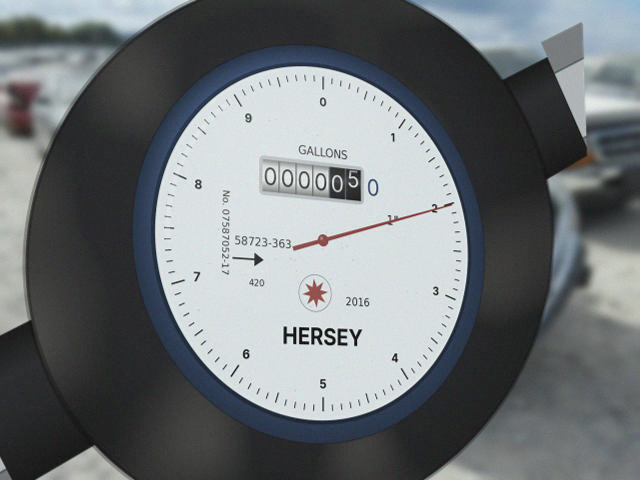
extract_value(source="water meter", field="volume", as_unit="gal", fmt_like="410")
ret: 52.0
